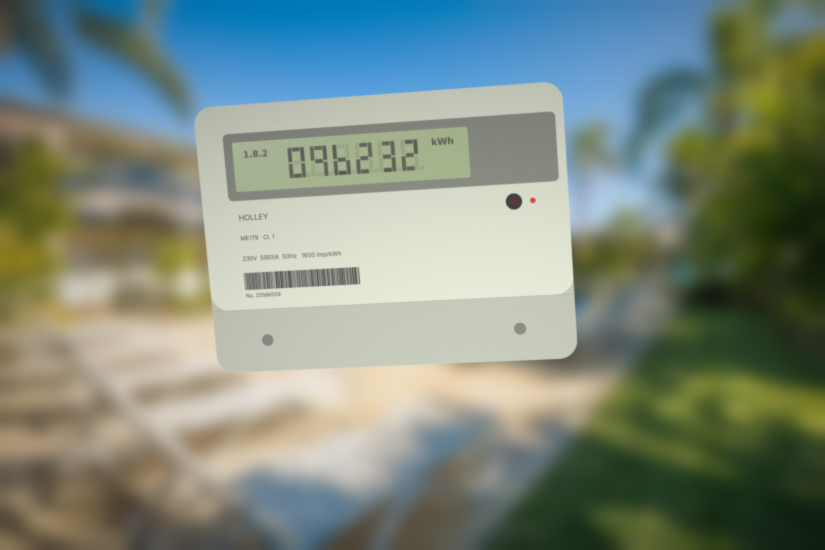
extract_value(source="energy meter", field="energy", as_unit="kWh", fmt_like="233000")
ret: 96232
